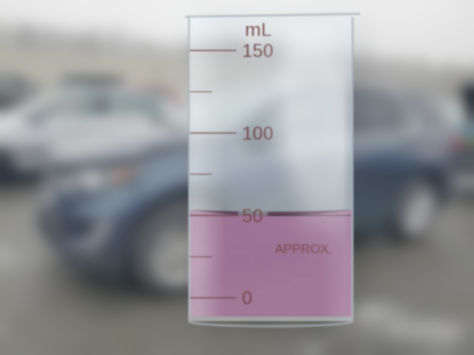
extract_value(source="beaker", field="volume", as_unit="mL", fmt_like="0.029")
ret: 50
